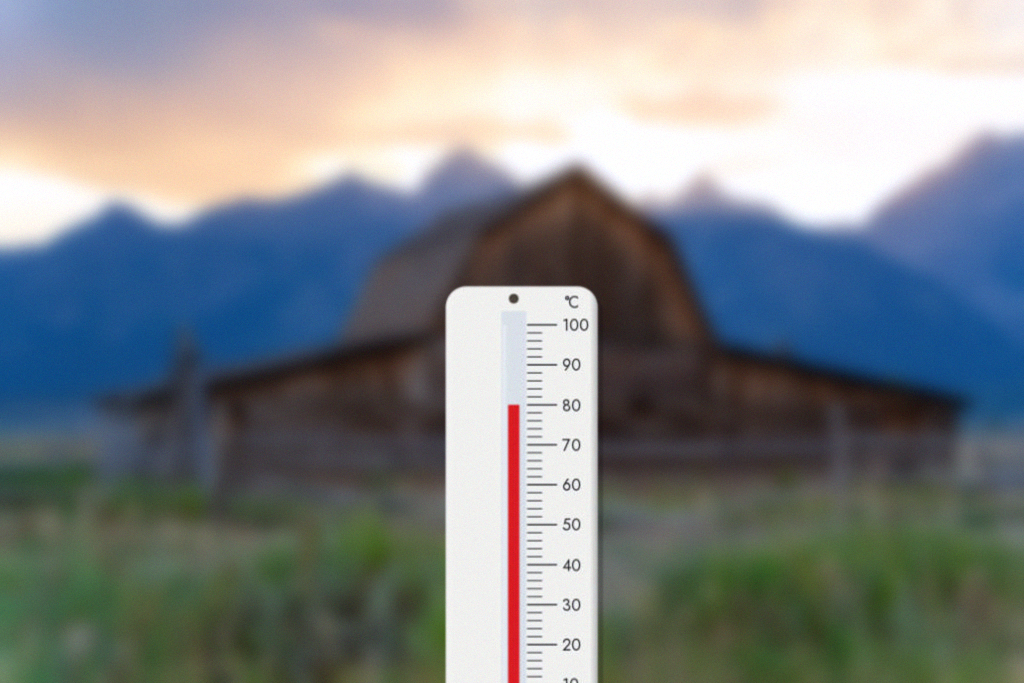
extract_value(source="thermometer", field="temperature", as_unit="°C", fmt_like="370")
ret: 80
